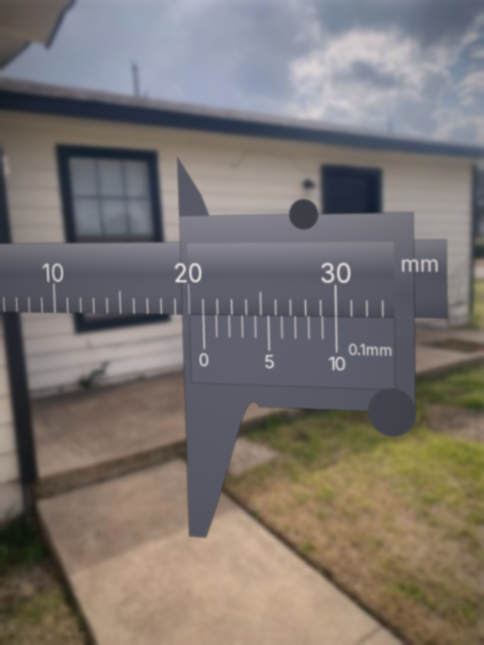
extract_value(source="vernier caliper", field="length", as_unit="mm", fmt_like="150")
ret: 21.0
